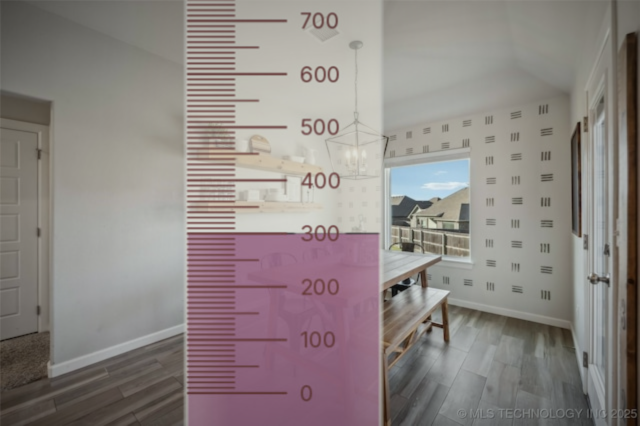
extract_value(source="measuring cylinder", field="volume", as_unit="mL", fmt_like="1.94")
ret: 300
